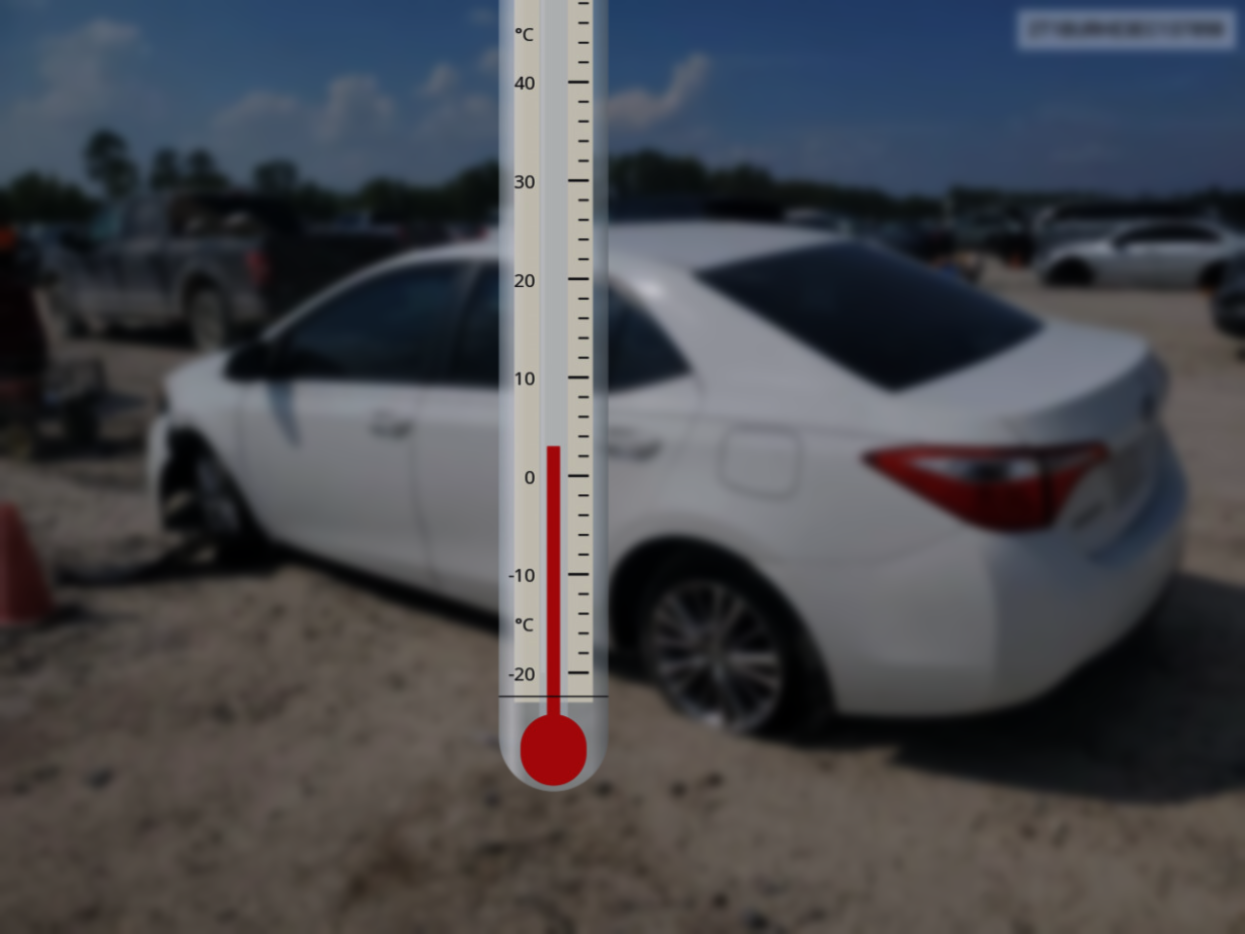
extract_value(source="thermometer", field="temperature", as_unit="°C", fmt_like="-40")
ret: 3
